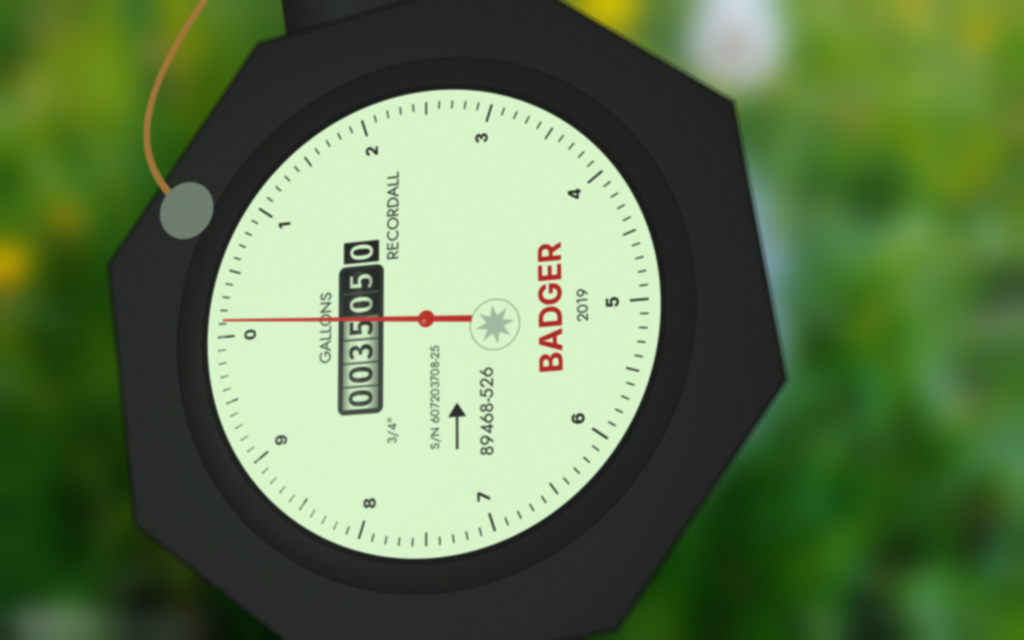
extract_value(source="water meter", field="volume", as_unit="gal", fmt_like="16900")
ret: 35050.1
